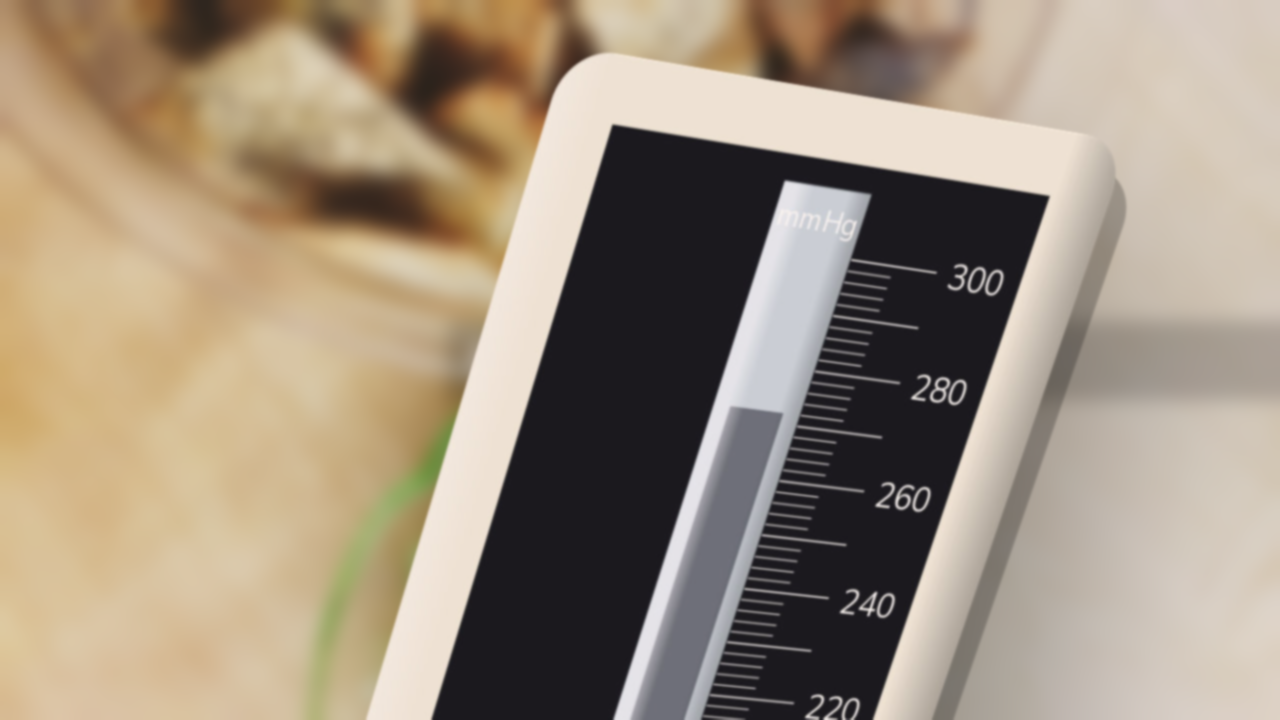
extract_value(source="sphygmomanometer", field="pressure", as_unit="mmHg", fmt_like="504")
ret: 272
